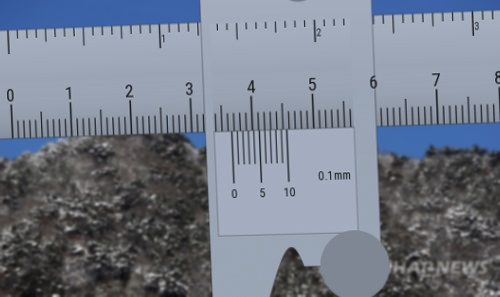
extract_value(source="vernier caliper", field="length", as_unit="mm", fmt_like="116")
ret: 36.6
